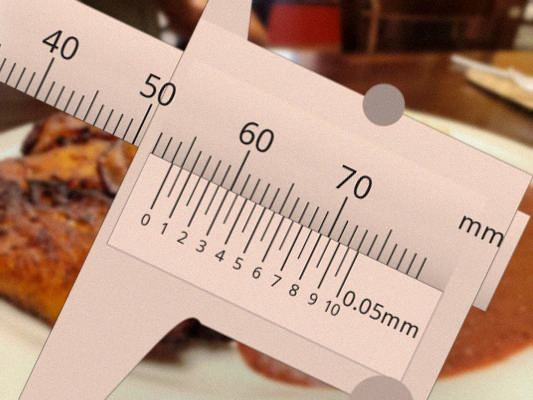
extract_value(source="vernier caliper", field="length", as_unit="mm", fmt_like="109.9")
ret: 54.1
